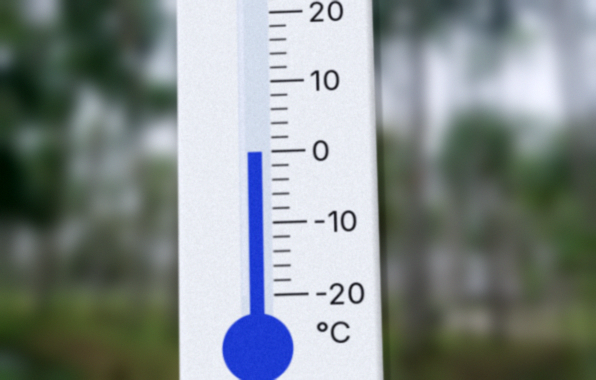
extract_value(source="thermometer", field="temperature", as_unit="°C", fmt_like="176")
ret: 0
